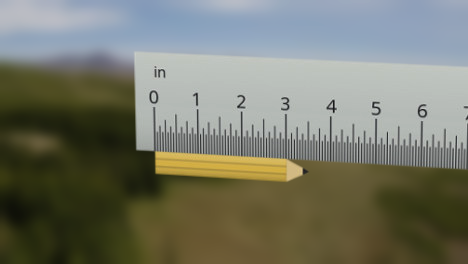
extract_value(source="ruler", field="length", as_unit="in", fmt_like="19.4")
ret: 3.5
